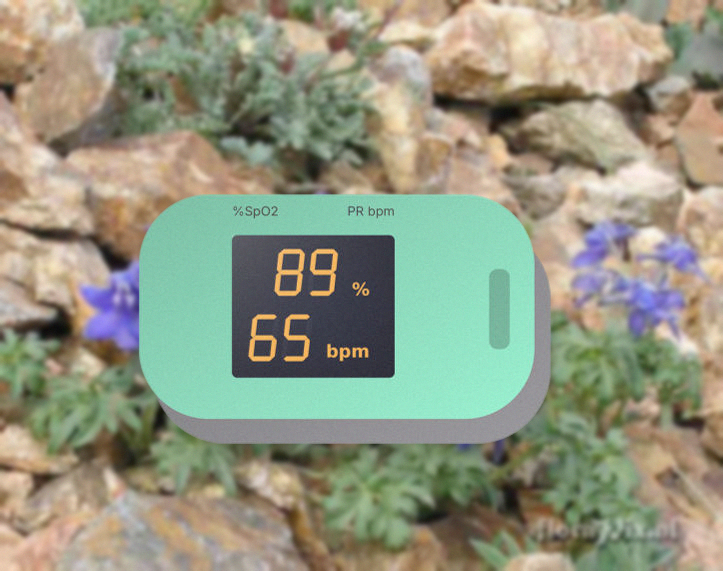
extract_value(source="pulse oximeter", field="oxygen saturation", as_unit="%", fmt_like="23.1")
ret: 89
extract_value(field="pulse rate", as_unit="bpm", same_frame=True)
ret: 65
